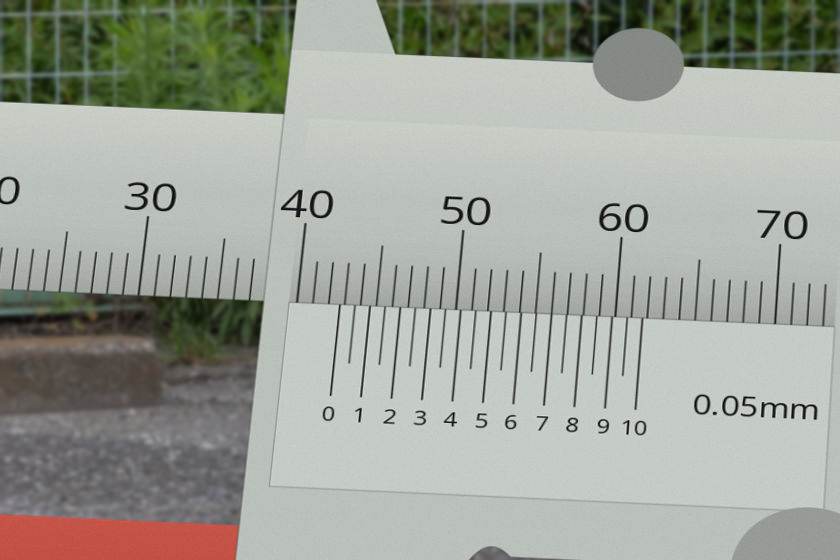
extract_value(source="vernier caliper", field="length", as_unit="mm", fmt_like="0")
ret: 42.7
